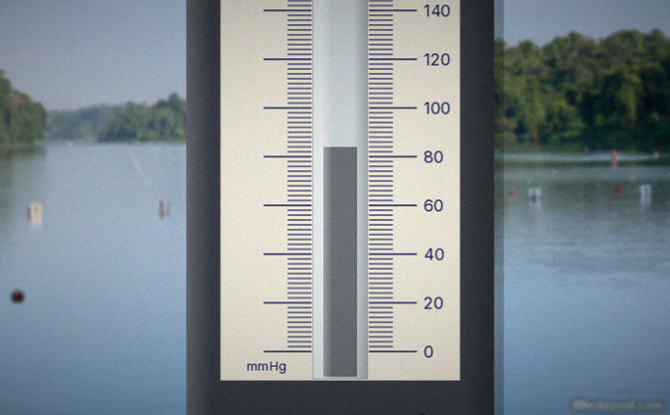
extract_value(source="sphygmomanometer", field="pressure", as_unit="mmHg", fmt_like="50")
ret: 84
